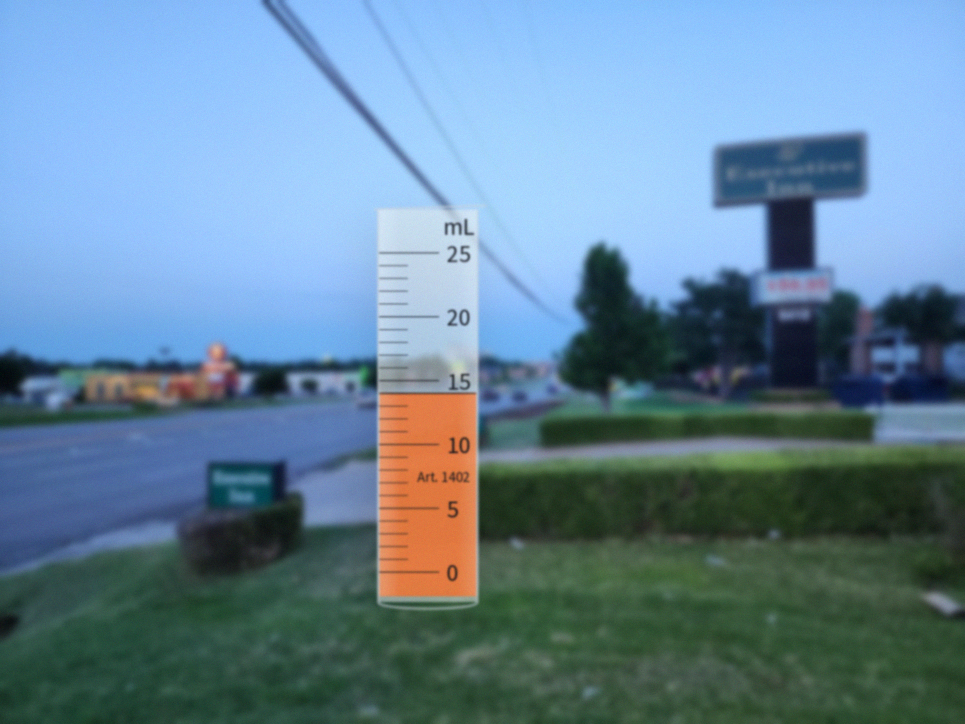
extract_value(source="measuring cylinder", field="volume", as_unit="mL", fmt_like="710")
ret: 14
